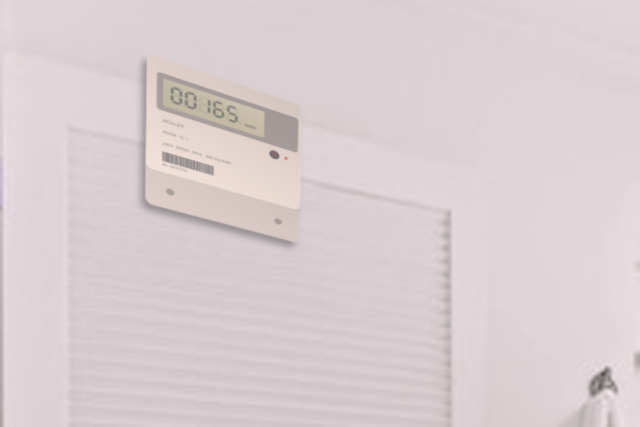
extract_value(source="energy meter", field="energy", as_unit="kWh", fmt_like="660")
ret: 165
